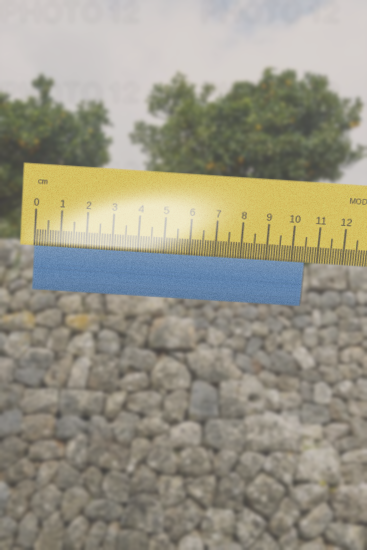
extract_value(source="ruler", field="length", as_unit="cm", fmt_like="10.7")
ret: 10.5
